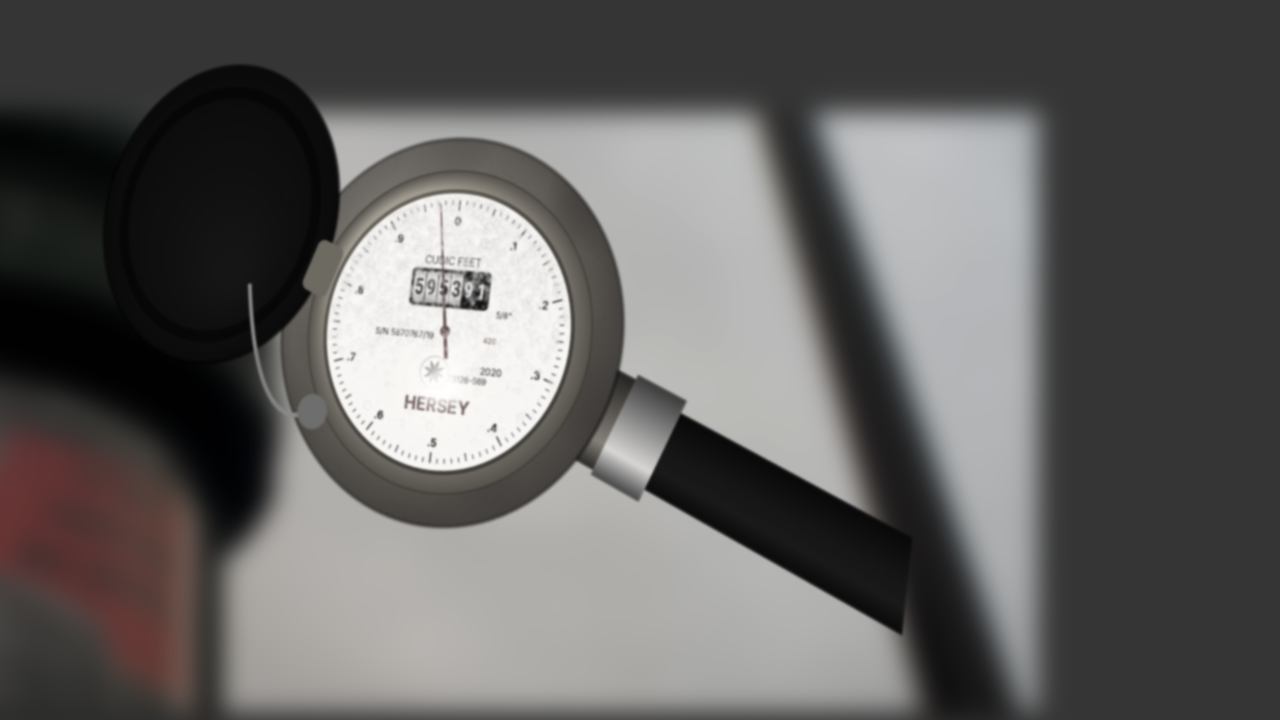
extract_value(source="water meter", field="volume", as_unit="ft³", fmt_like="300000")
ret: 595390.97
